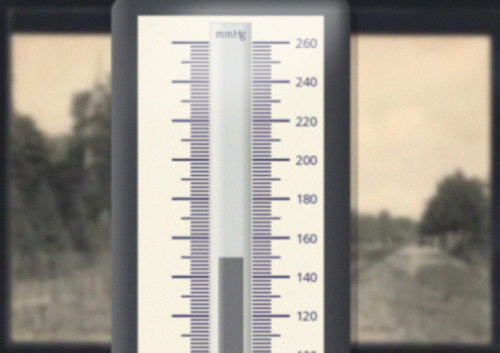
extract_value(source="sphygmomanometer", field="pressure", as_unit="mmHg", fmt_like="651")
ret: 150
